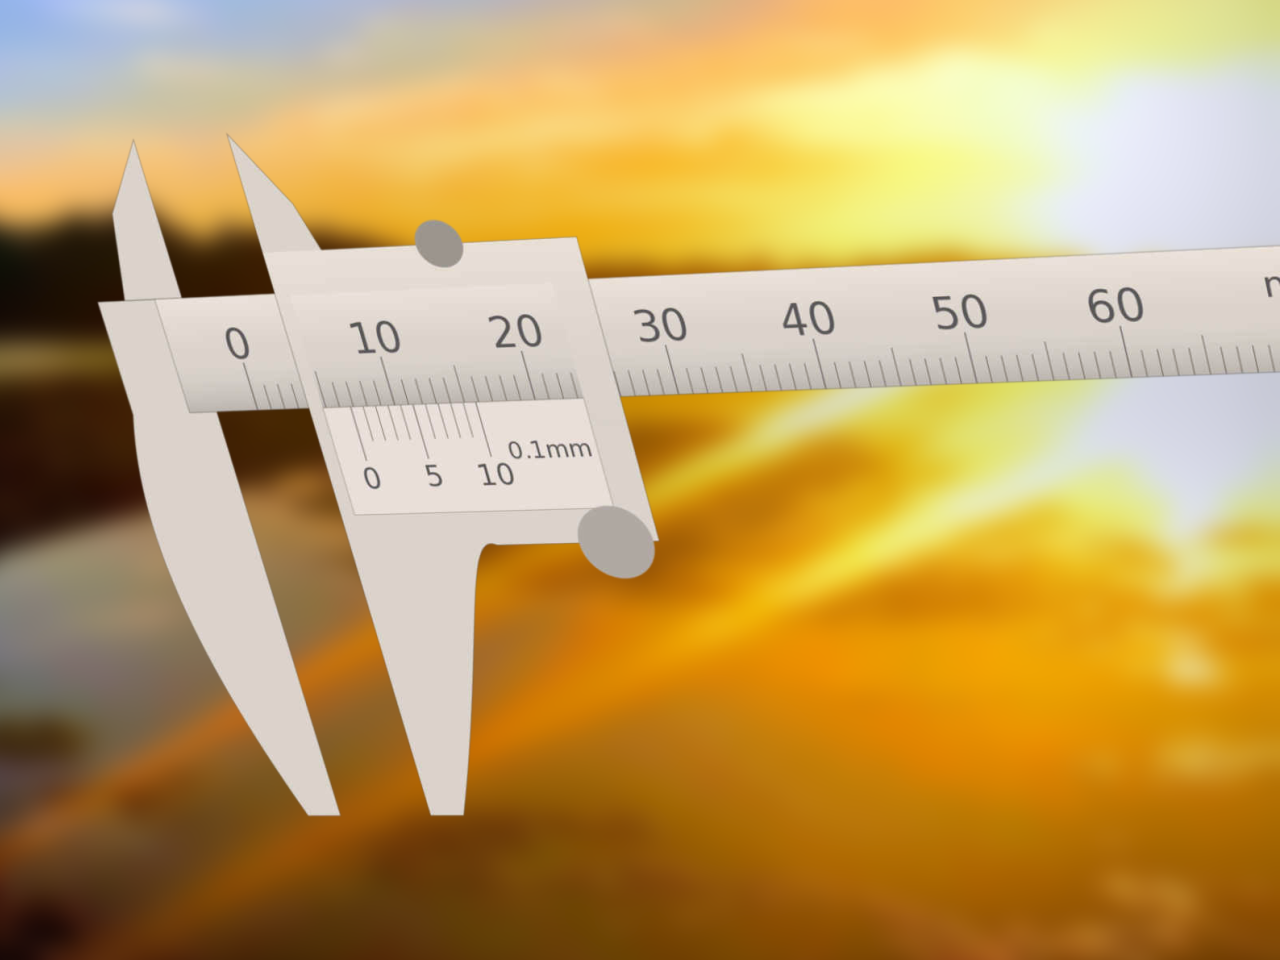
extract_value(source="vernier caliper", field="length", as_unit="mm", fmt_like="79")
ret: 6.8
